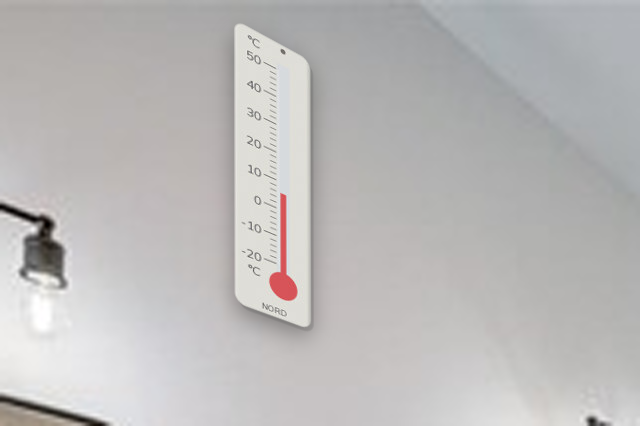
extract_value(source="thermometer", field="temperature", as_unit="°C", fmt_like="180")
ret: 6
